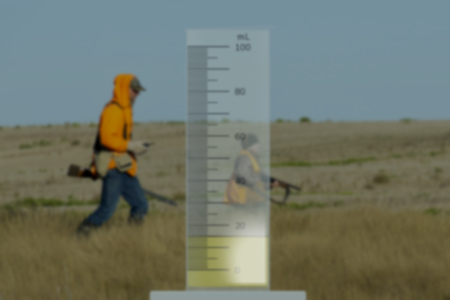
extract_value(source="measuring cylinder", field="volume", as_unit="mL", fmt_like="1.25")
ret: 15
